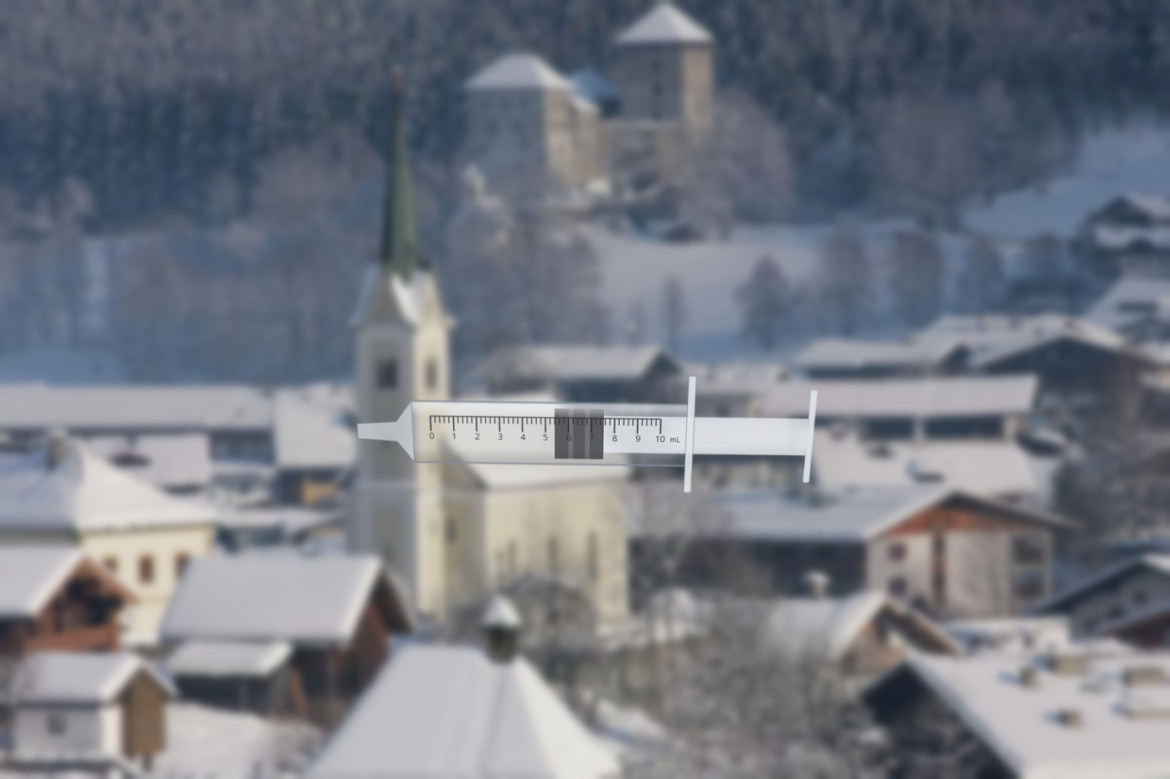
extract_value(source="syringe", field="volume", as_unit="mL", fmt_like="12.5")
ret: 5.4
